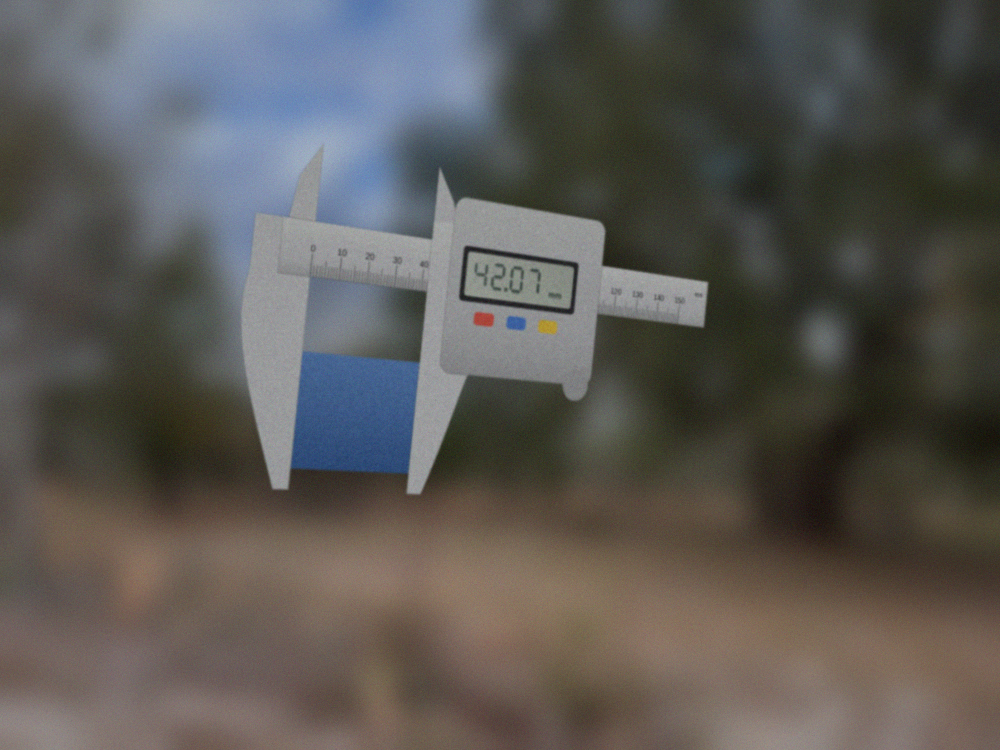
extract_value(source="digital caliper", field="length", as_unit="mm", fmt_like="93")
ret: 42.07
